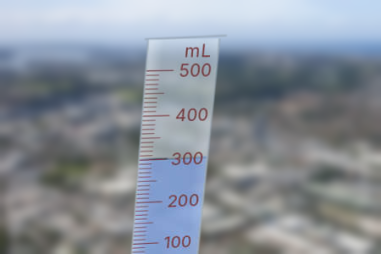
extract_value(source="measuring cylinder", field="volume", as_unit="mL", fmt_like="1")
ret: 300
